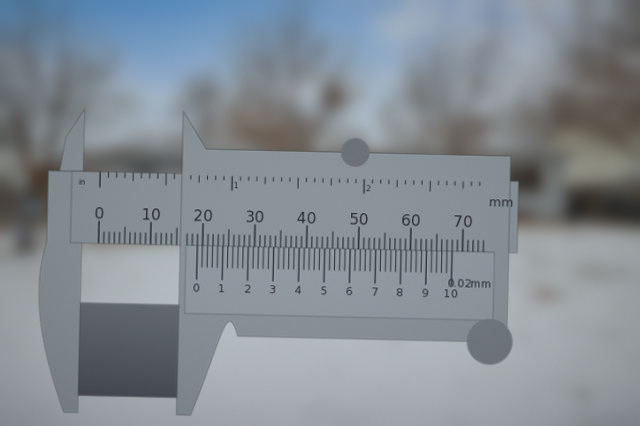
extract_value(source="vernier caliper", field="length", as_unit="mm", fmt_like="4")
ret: 19.0
